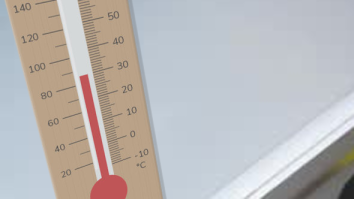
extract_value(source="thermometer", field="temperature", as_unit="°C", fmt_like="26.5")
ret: 30
